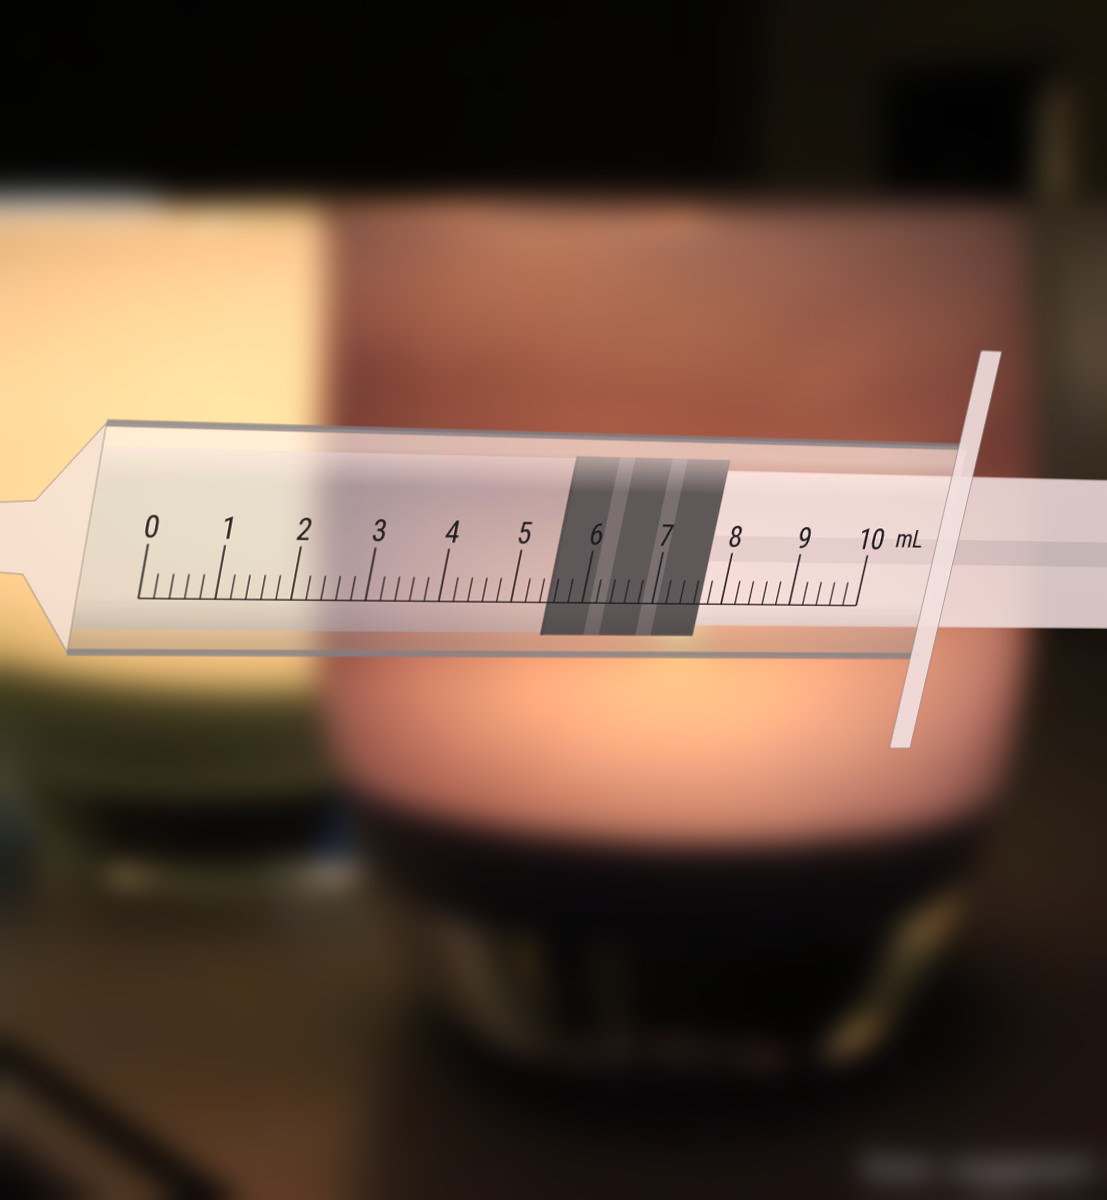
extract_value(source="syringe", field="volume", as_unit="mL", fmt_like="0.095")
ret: 5.5
